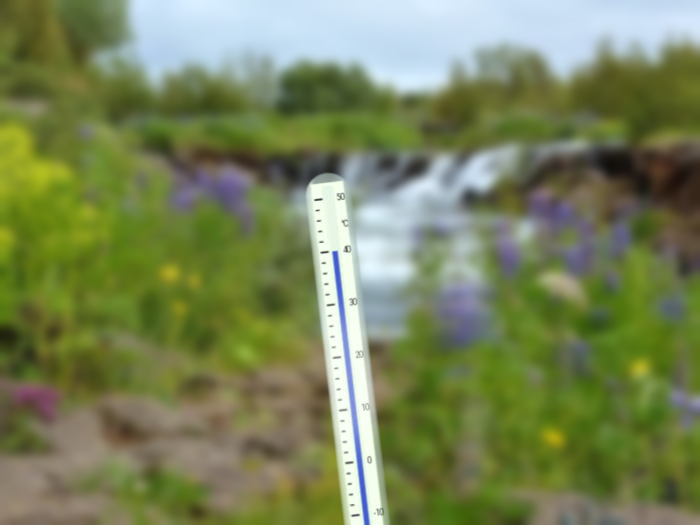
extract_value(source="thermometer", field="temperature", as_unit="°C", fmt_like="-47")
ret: 40
